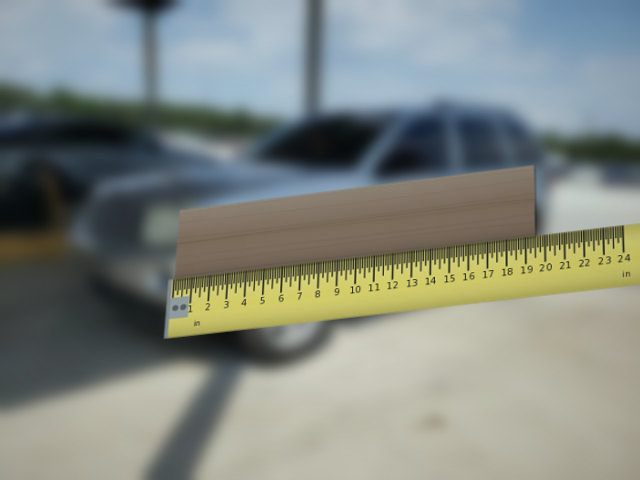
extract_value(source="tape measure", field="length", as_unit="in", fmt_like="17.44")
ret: 19.5
